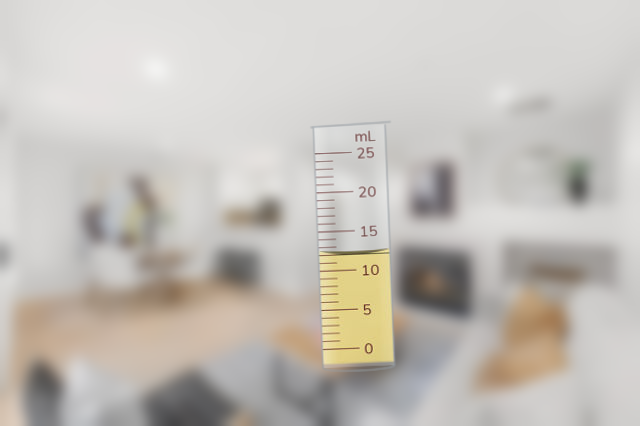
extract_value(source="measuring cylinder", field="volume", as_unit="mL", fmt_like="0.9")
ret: 12
